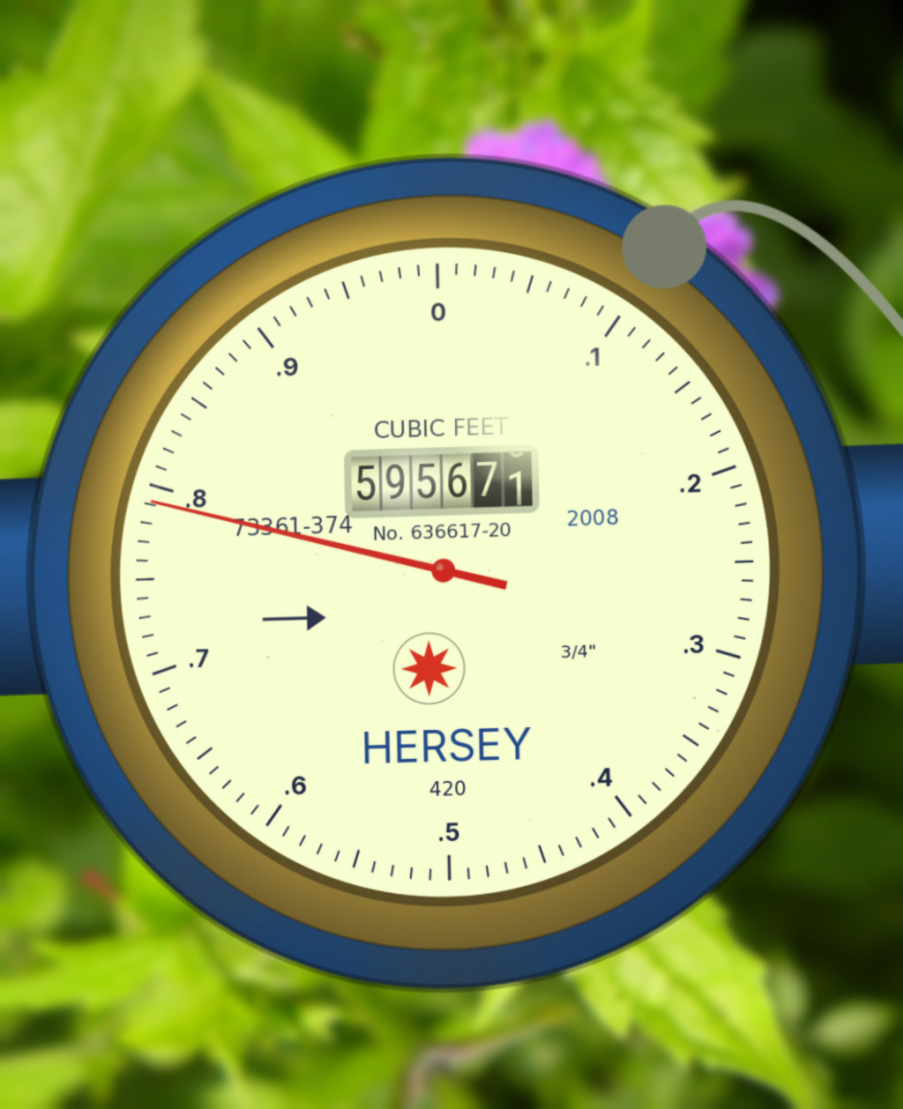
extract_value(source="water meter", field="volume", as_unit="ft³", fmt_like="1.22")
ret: 595670.79
